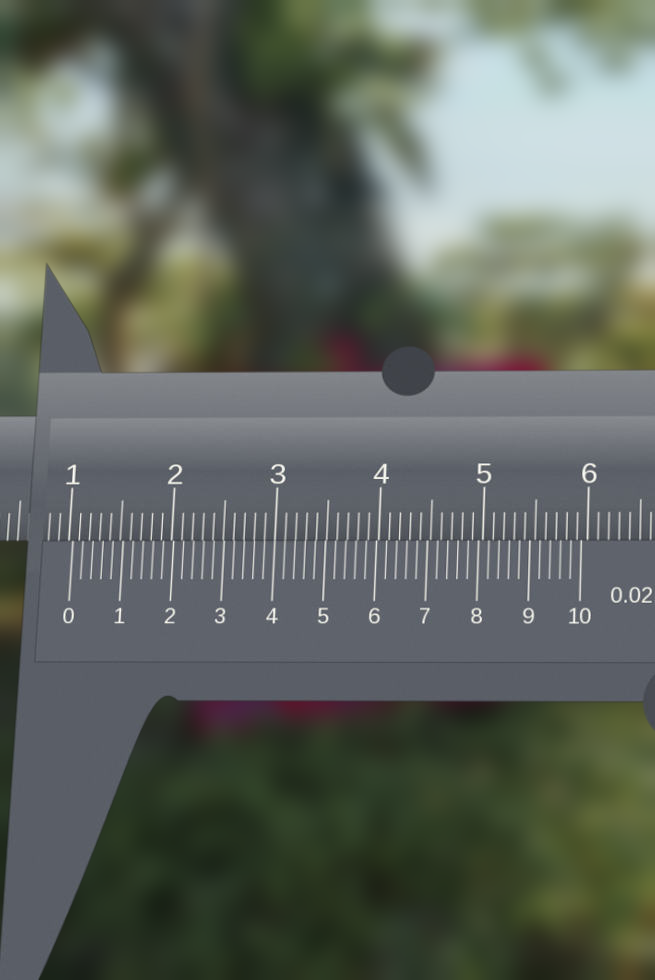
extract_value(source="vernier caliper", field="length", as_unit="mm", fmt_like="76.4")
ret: 10.4
